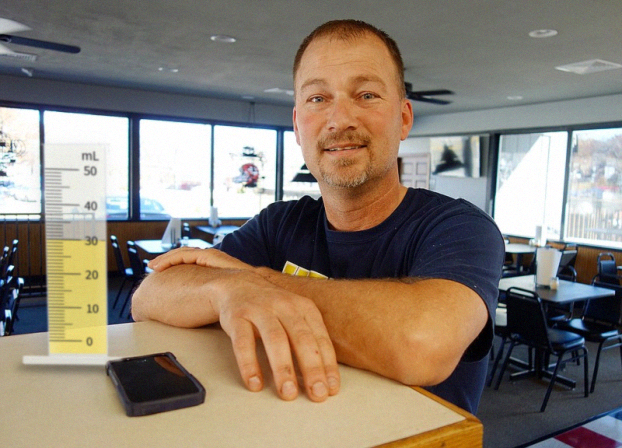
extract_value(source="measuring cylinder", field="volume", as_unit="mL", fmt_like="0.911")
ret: 30
